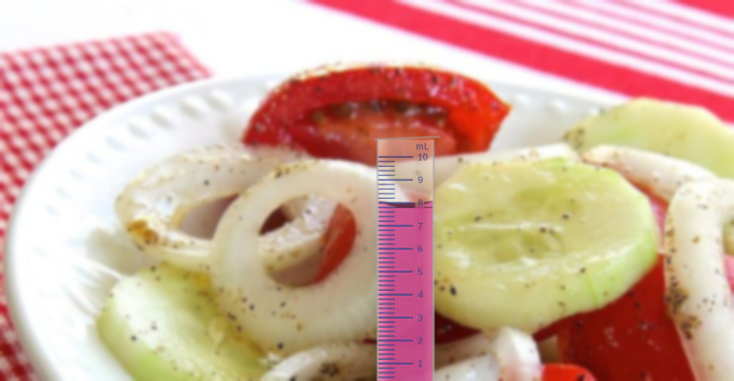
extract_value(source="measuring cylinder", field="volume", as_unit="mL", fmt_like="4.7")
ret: 7.8
